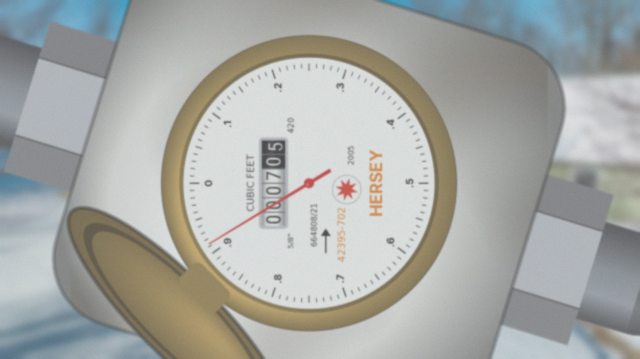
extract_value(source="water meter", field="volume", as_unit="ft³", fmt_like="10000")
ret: 704.91
